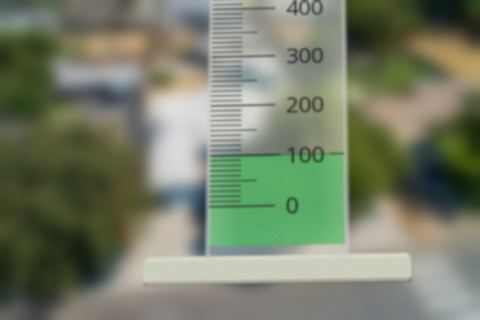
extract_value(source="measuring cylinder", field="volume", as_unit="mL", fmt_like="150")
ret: 100
